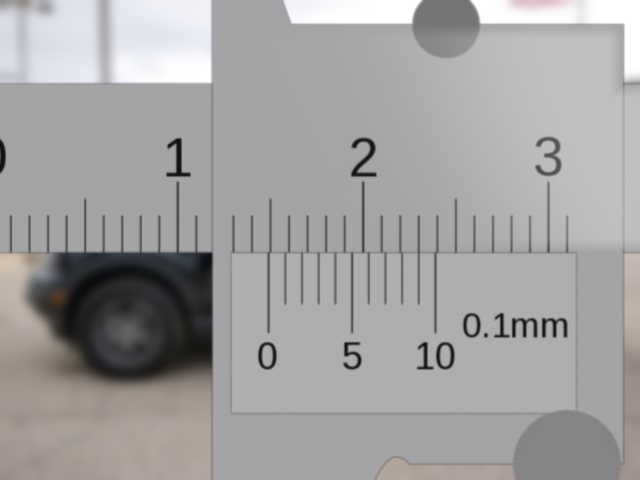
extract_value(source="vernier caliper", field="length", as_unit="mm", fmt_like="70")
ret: 14.9
